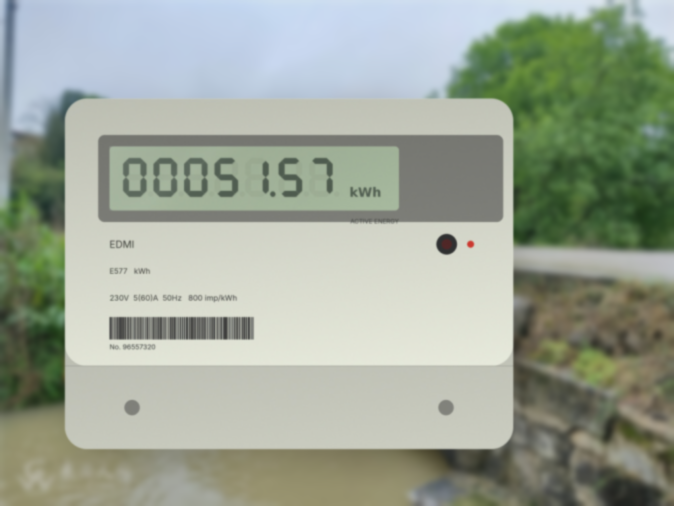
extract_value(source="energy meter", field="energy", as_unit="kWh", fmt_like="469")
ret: 51.57
